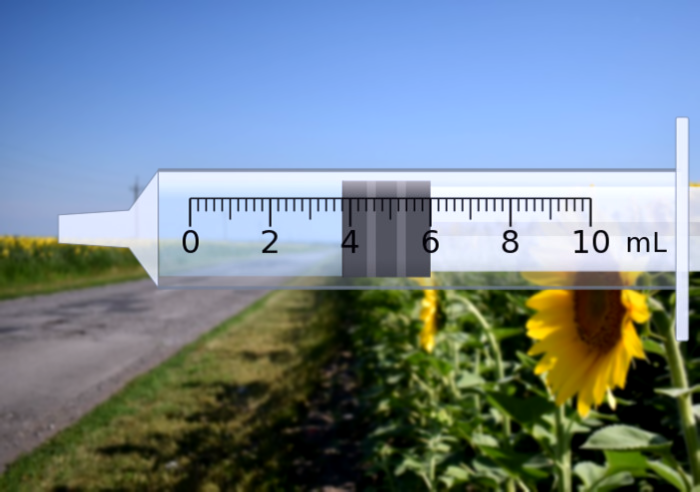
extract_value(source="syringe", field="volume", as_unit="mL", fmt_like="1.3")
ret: 3.8
